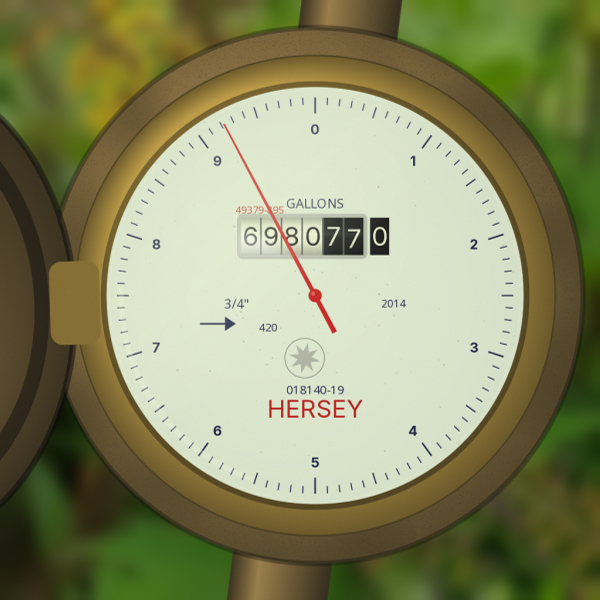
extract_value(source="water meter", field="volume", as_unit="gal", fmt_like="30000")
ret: 6980769.2
